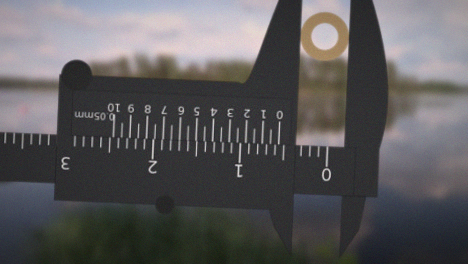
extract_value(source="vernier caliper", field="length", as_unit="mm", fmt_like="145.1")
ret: 5.6
